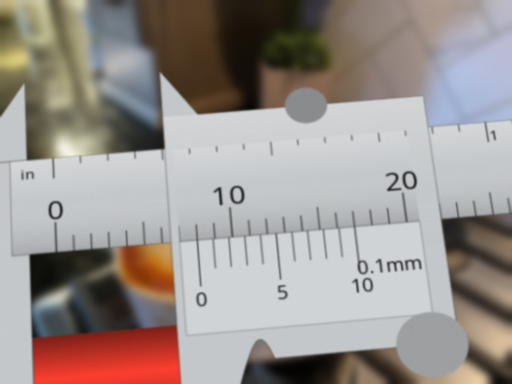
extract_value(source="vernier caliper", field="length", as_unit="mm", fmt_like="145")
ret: 8.0
